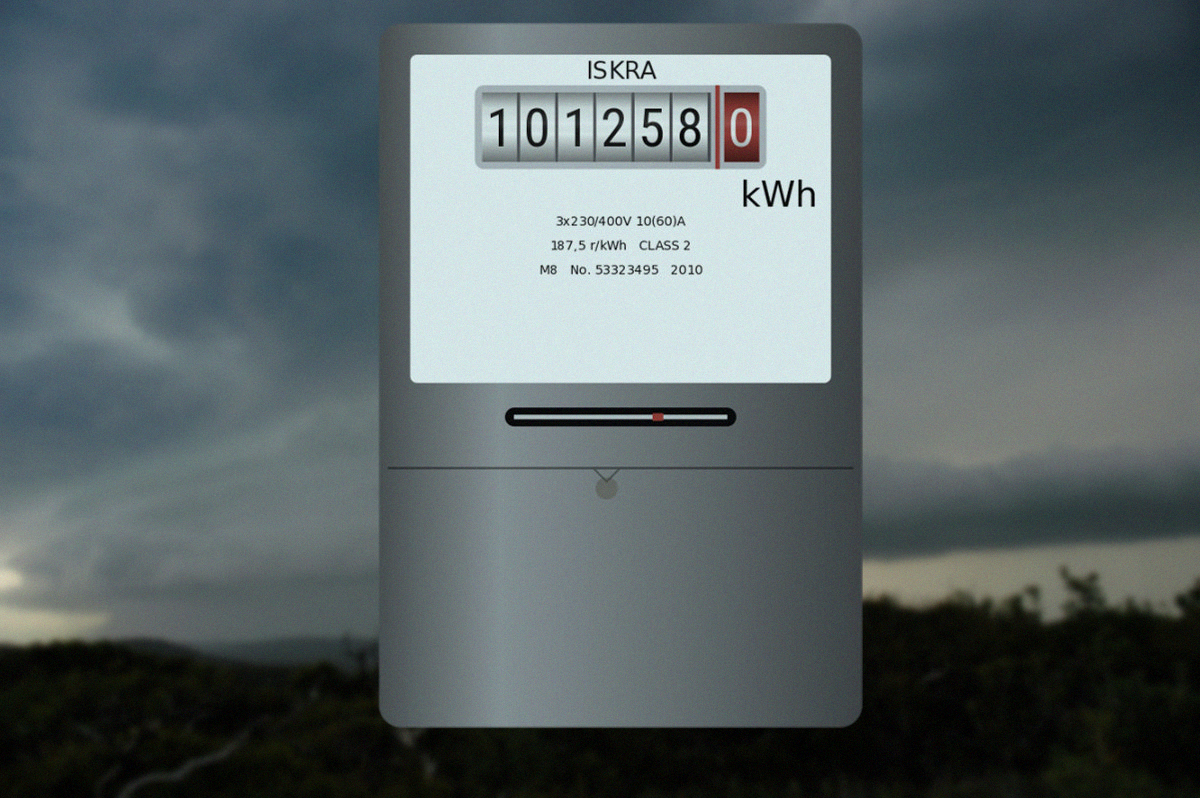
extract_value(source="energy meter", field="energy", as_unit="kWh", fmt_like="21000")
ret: 101258.0
